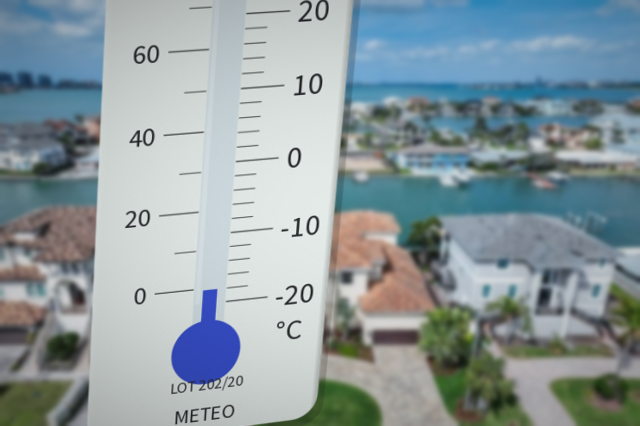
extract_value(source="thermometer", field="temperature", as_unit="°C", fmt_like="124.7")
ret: -18
